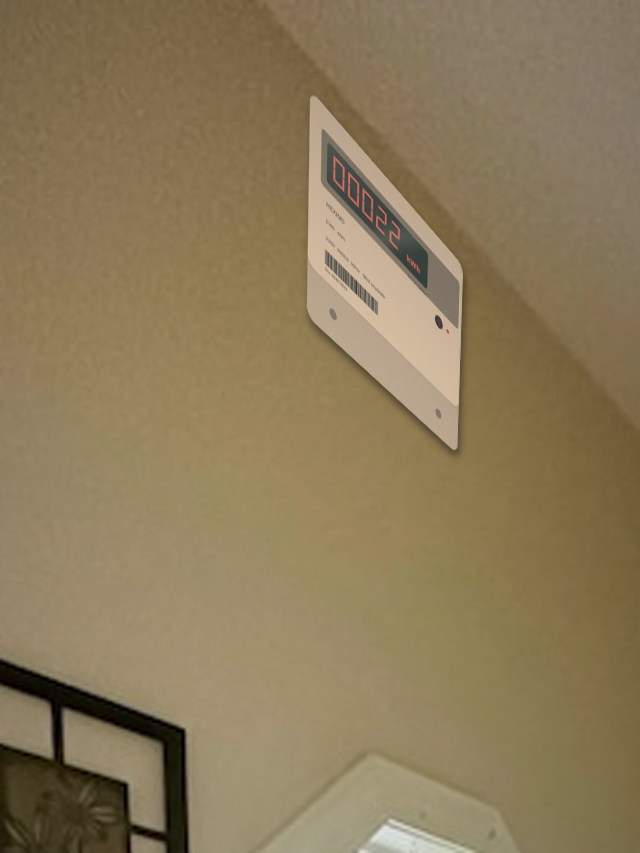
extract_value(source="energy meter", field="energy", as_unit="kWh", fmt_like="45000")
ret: 22
